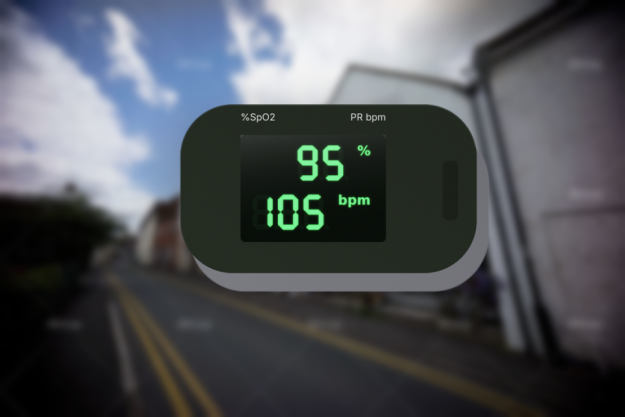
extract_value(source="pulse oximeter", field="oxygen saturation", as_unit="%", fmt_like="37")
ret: 95
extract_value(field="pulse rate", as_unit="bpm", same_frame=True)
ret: 105
